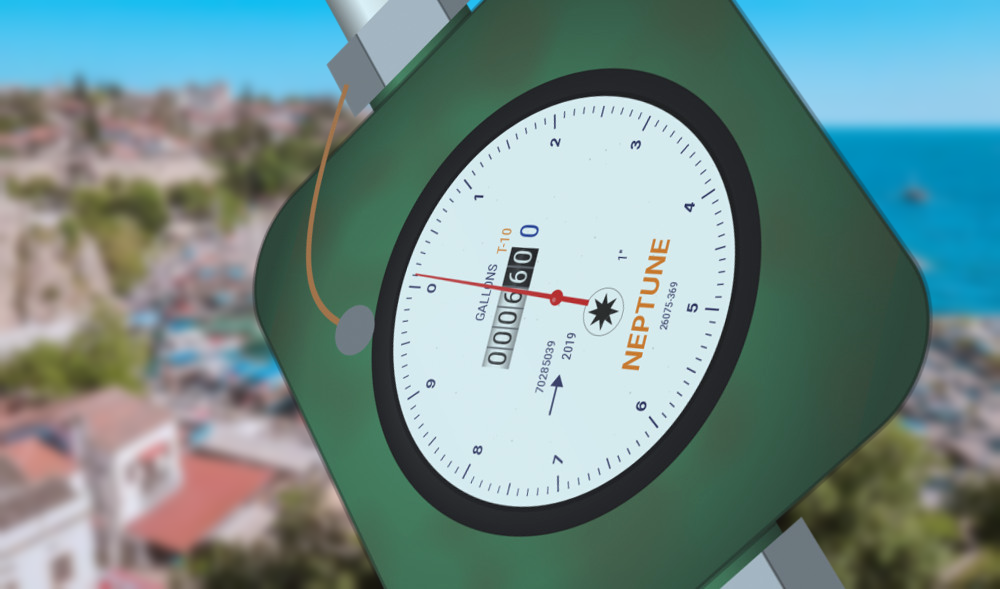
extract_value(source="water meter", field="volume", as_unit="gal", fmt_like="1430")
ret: 6600.1
